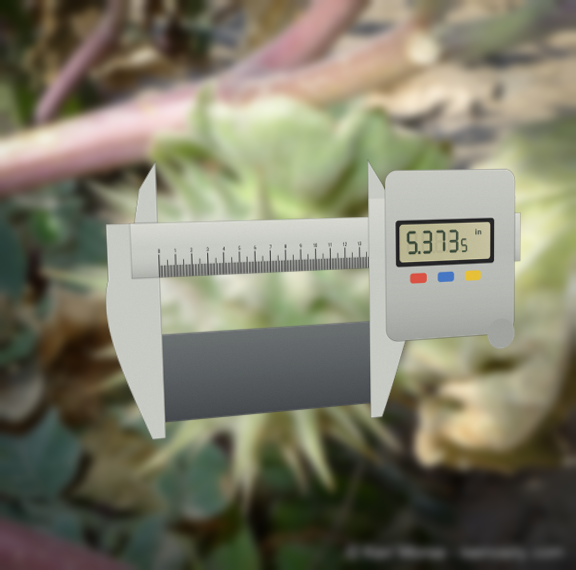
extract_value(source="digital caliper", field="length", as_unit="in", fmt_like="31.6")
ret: 5.3735
